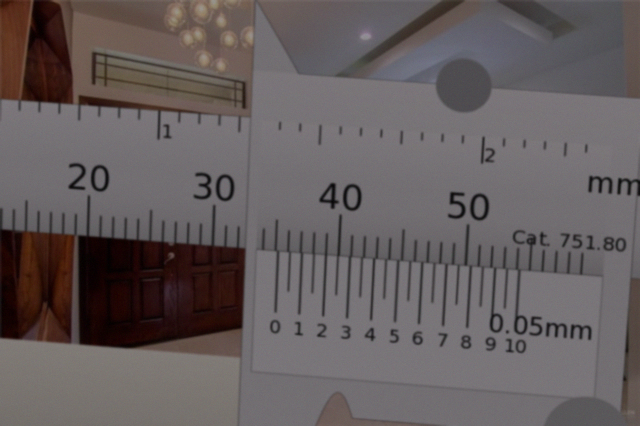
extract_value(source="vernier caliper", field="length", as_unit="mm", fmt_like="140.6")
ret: 35.2
